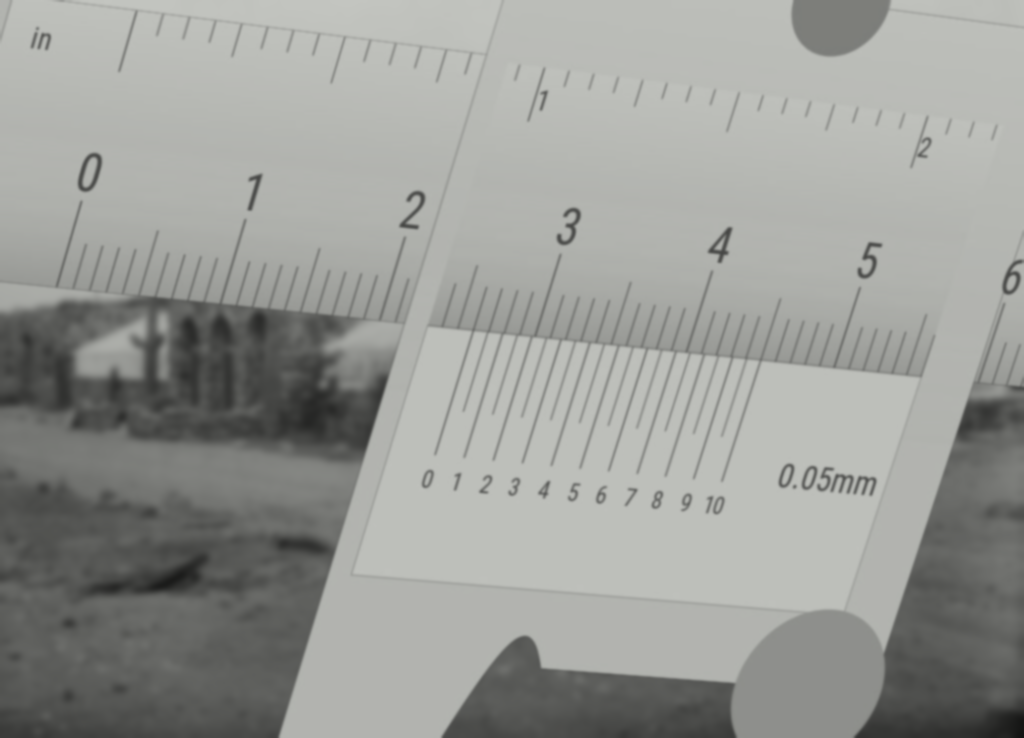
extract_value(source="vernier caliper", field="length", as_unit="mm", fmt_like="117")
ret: 26.0
